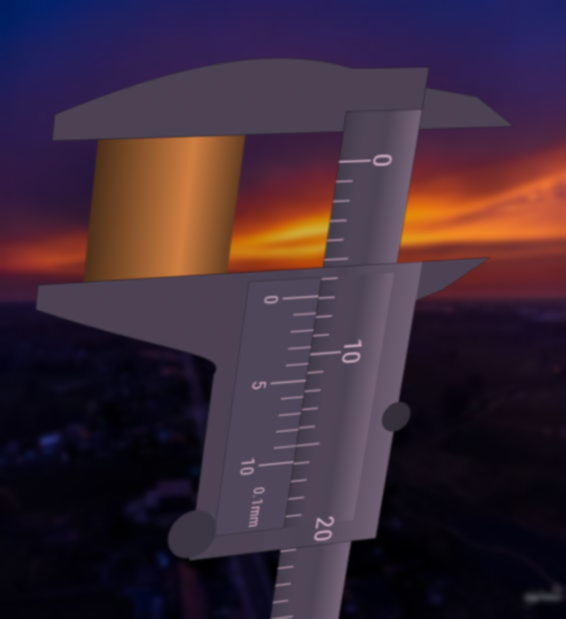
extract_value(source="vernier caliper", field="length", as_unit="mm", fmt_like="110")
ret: 6.9
